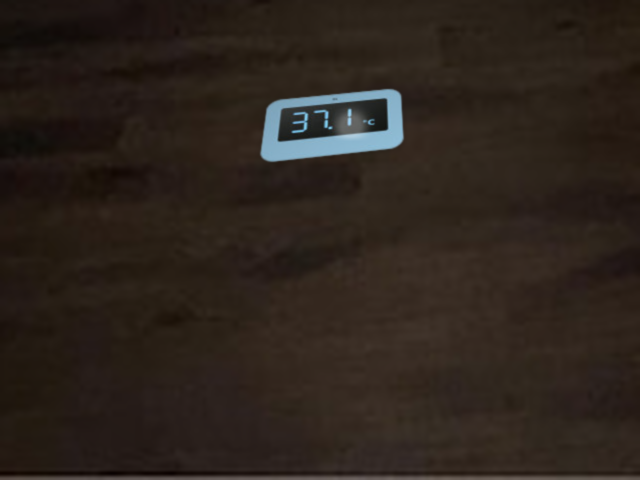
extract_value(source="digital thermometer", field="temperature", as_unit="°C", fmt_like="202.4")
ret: 37.1
